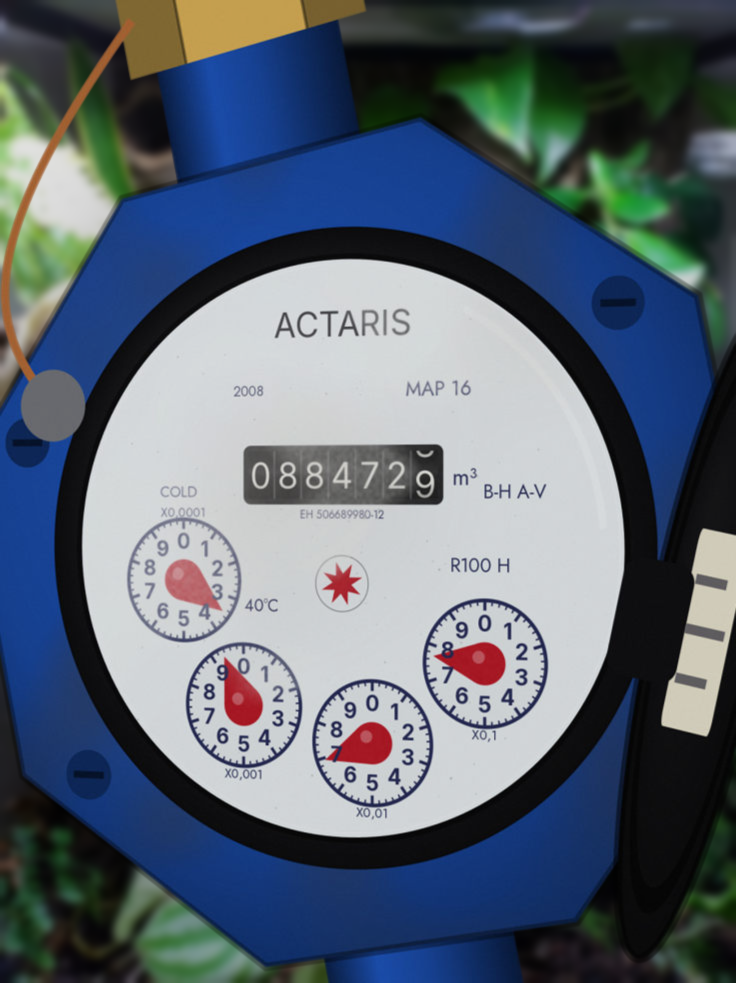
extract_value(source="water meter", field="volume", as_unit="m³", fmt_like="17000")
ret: 884728.7693
